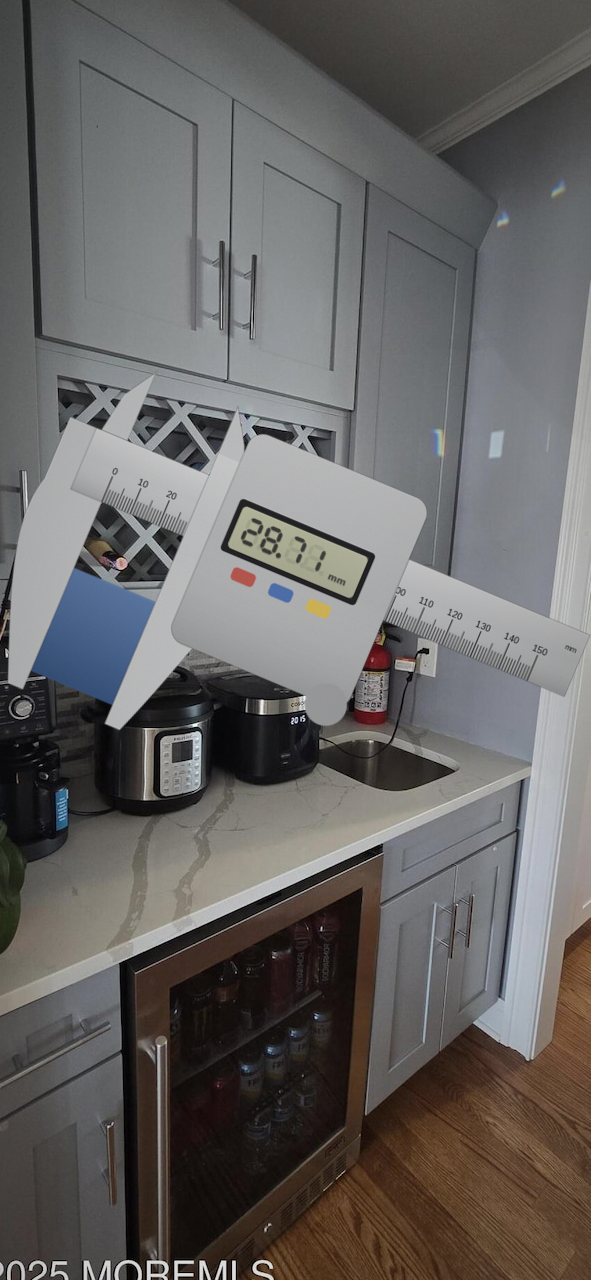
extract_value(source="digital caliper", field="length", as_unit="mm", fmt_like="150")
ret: 28.71
